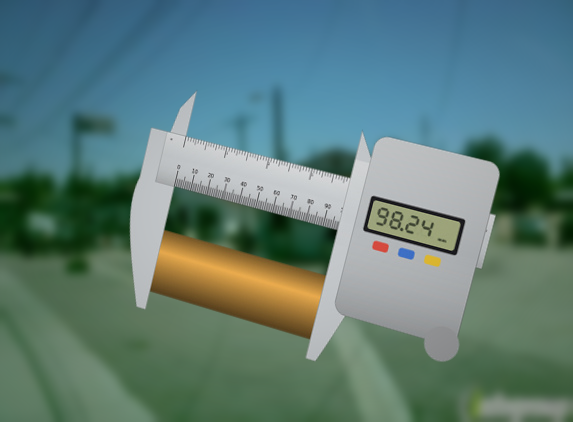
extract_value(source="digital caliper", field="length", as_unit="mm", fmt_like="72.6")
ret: 98.24
